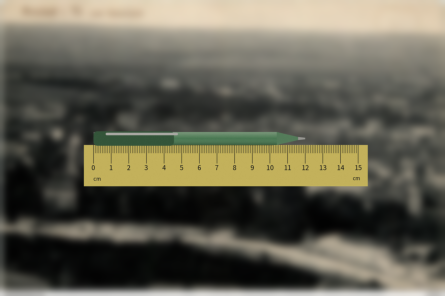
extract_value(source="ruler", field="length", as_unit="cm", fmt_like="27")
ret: 12
